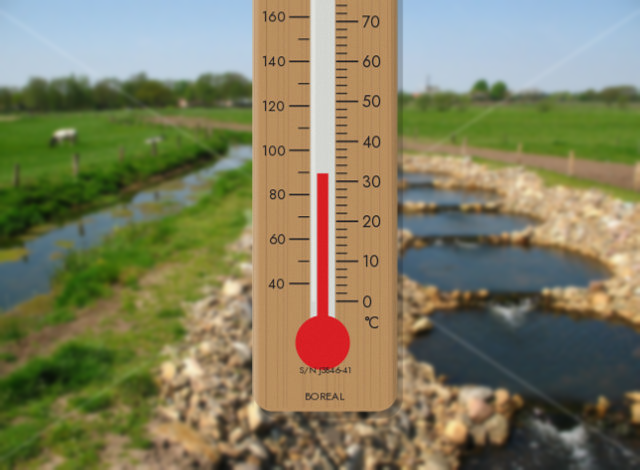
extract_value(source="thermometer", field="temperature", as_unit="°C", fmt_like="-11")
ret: 32
